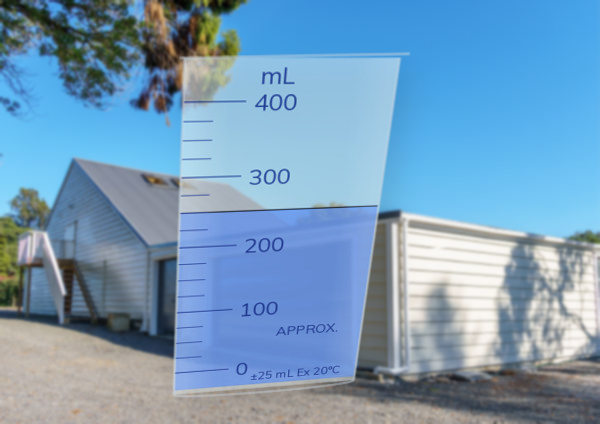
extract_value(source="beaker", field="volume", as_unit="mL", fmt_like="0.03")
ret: 250
